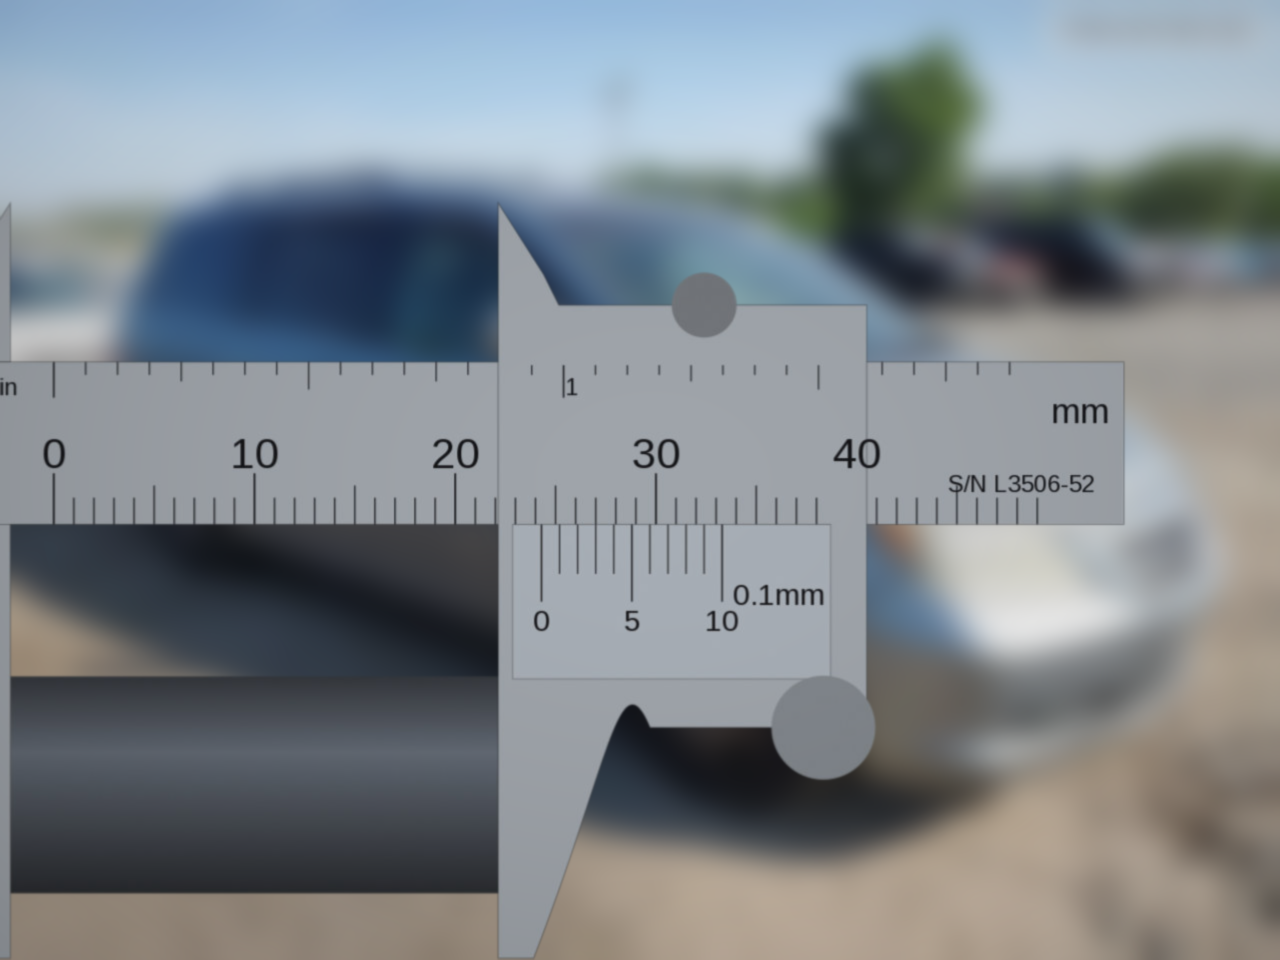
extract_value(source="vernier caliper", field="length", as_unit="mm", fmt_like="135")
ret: 24.3
